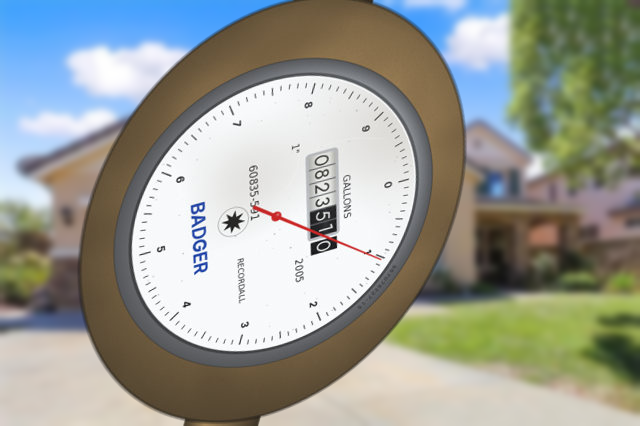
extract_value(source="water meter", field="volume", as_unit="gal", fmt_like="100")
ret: 823511.0
